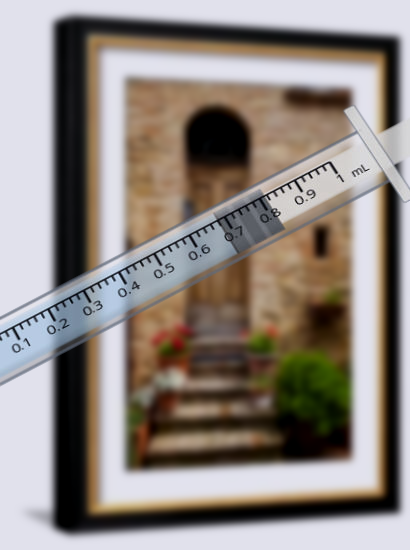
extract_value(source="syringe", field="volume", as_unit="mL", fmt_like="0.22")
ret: 0.68
